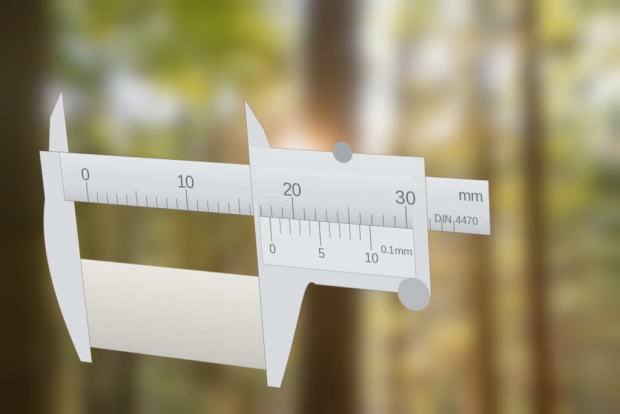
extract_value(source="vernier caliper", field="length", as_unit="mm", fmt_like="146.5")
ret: 17.8
